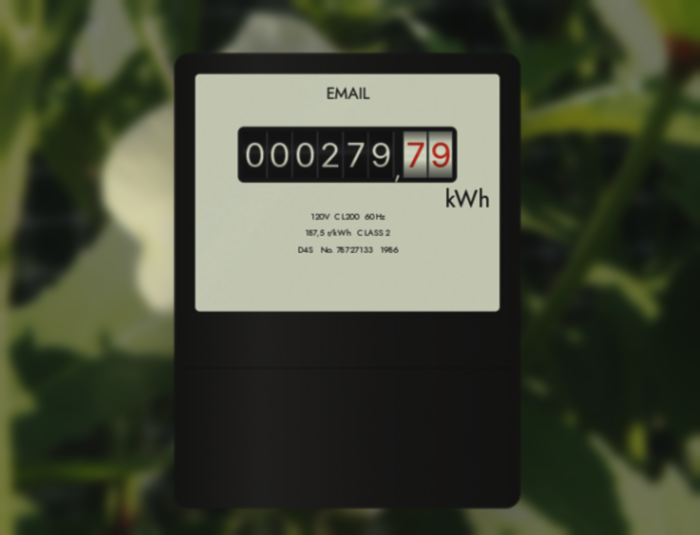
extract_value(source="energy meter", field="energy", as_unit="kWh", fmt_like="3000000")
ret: 279.79
